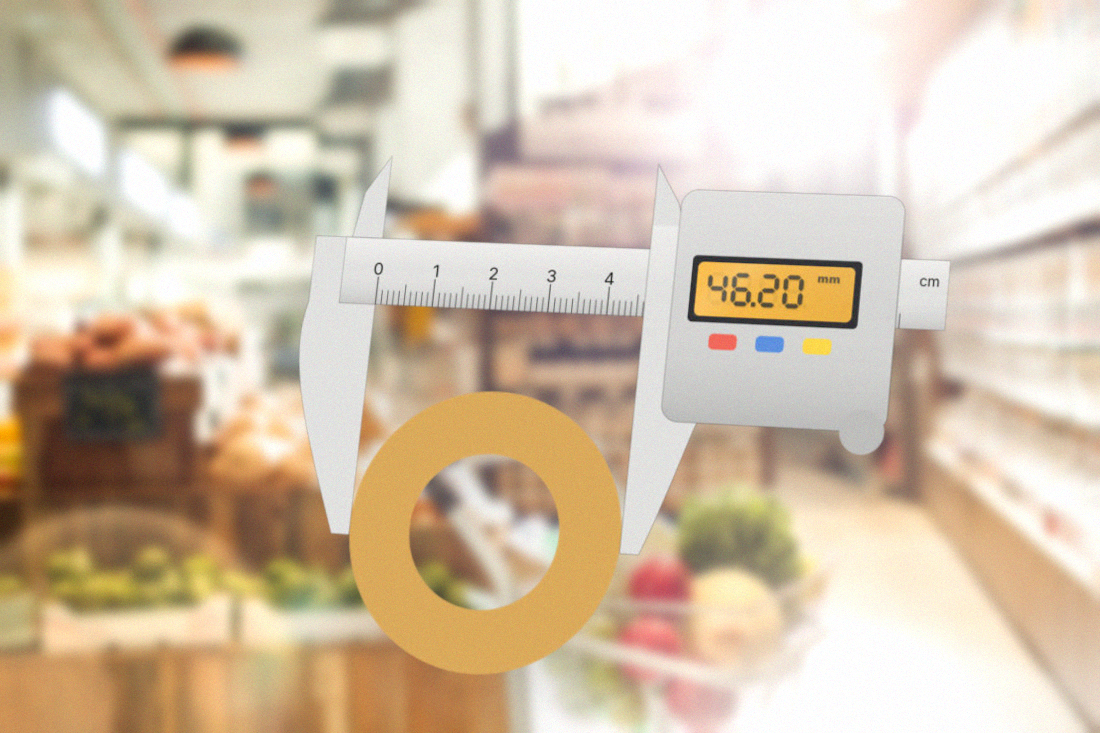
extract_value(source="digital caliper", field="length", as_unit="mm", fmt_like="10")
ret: 46.20
